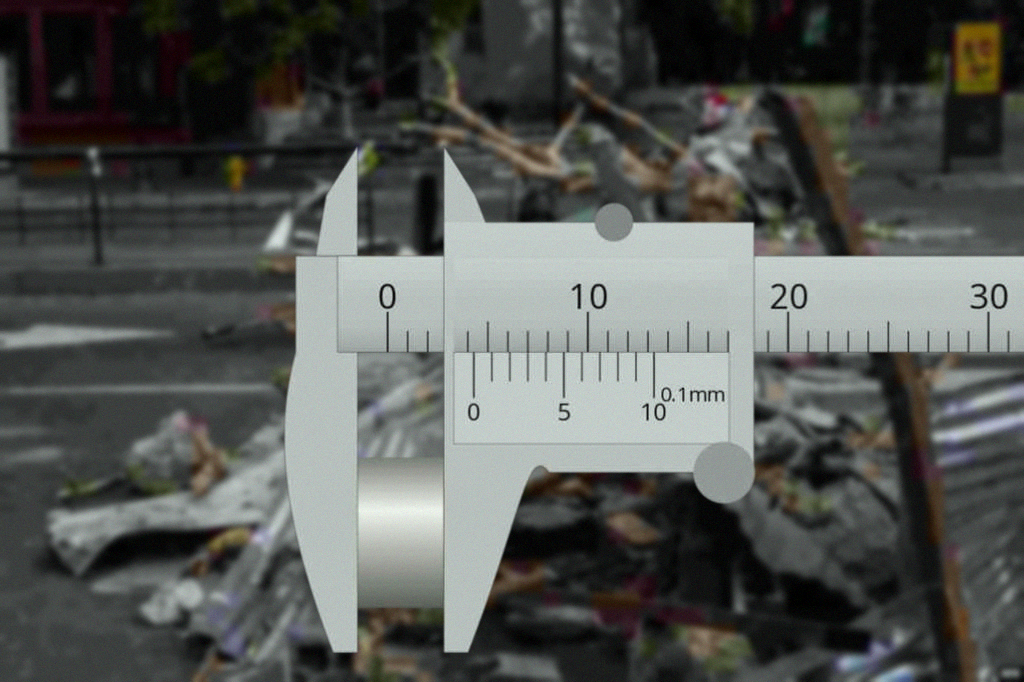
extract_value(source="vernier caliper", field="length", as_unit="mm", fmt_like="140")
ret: 4.3
